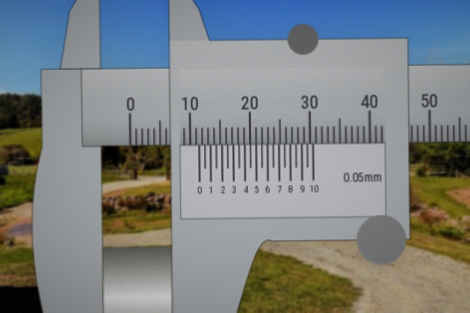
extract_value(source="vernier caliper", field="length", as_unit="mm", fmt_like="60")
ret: 11.5
